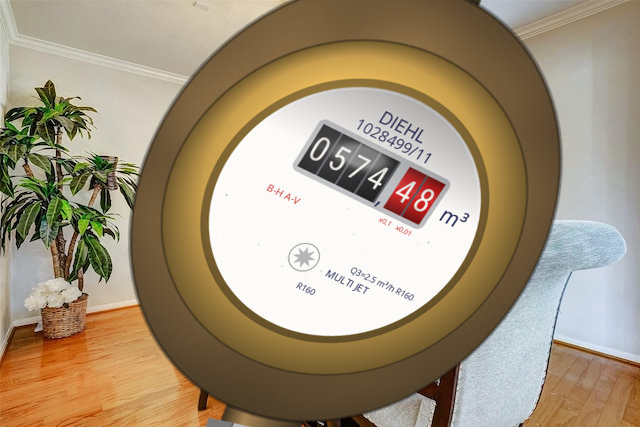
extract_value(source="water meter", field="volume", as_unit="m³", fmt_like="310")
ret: 574.48
